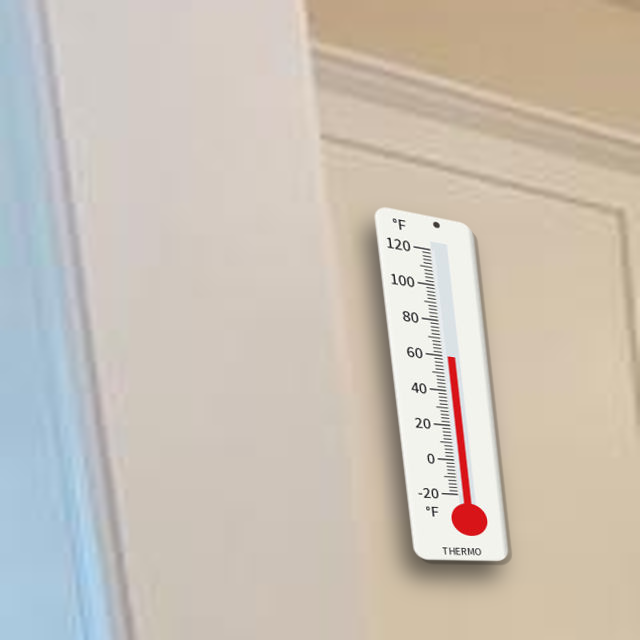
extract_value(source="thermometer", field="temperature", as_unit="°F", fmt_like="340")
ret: 60
